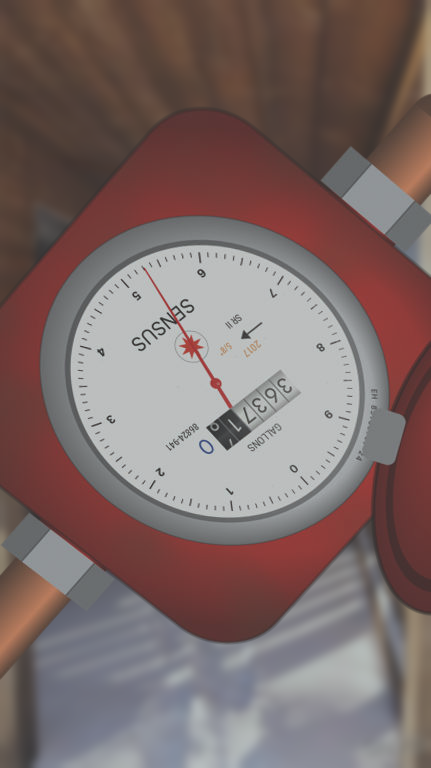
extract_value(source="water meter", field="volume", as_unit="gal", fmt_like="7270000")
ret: 3637175.3
